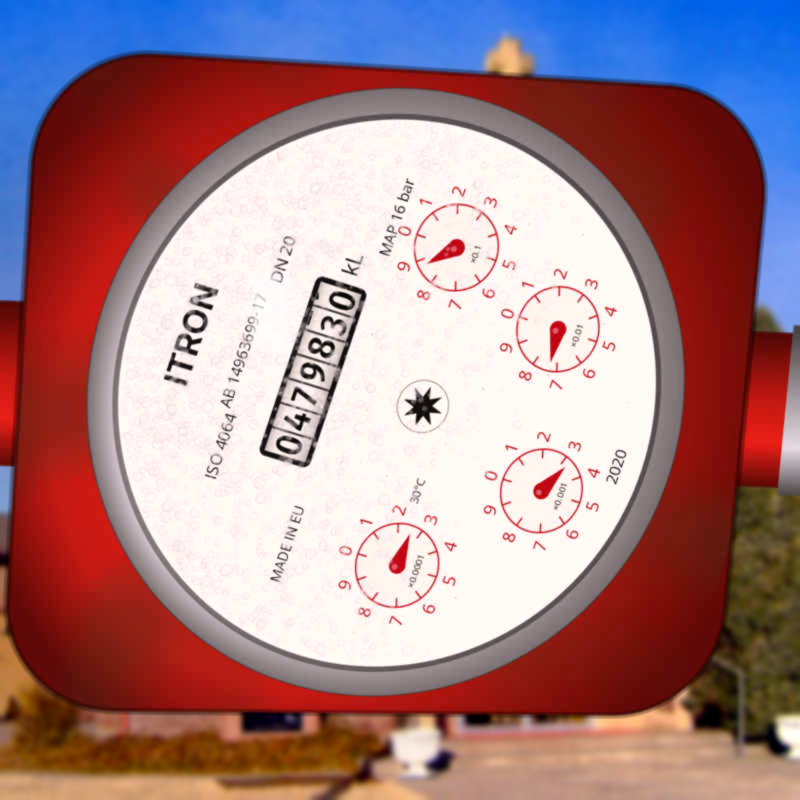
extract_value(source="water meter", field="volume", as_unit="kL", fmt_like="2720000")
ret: 479829.8732
